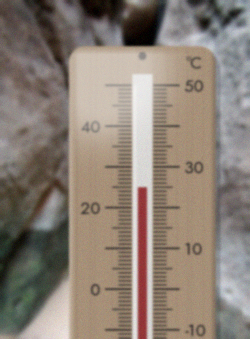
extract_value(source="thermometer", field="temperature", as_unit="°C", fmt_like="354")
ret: 25
